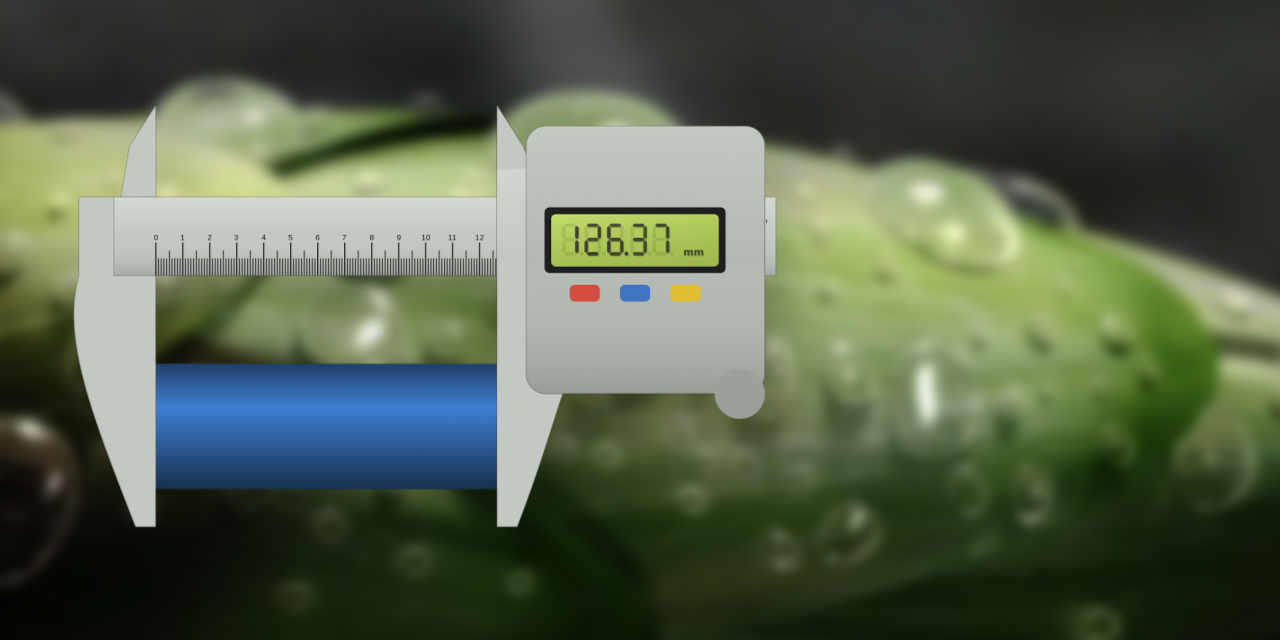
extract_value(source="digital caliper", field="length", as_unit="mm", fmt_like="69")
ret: 126.37
